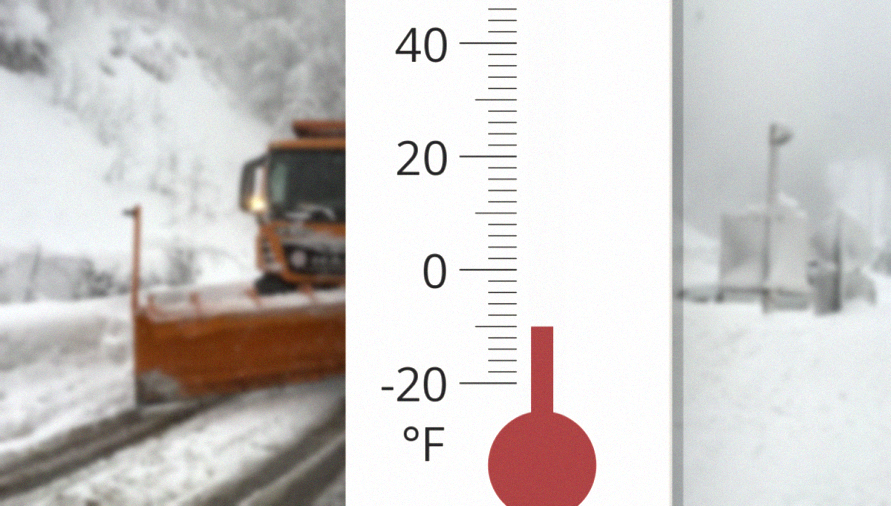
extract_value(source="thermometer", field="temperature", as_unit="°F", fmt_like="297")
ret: -10
